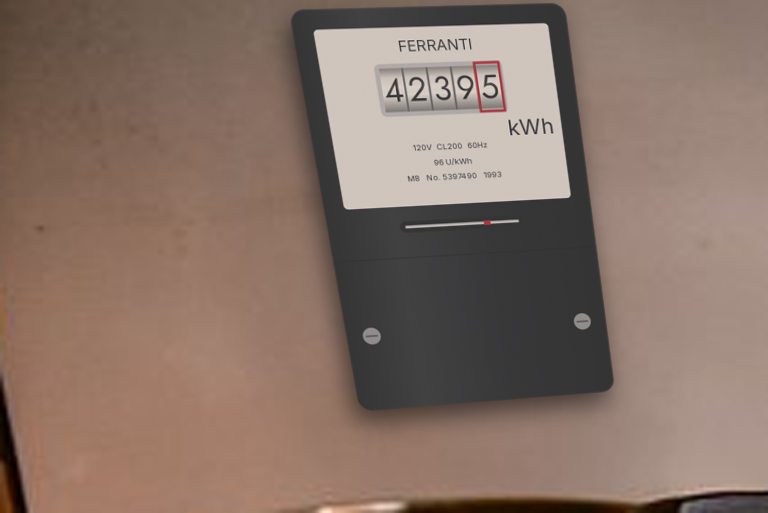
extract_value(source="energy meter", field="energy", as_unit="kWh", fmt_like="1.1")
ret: 4239.5
